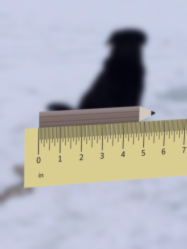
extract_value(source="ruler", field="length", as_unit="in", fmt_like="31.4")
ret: 5.5
